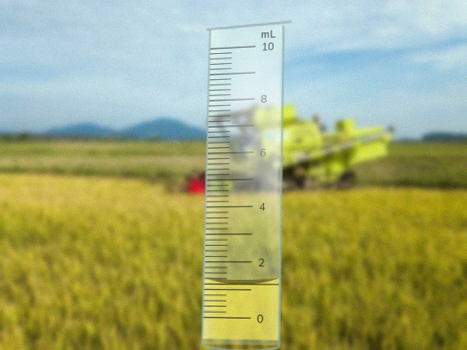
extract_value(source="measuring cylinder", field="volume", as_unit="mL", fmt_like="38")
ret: 1.2
